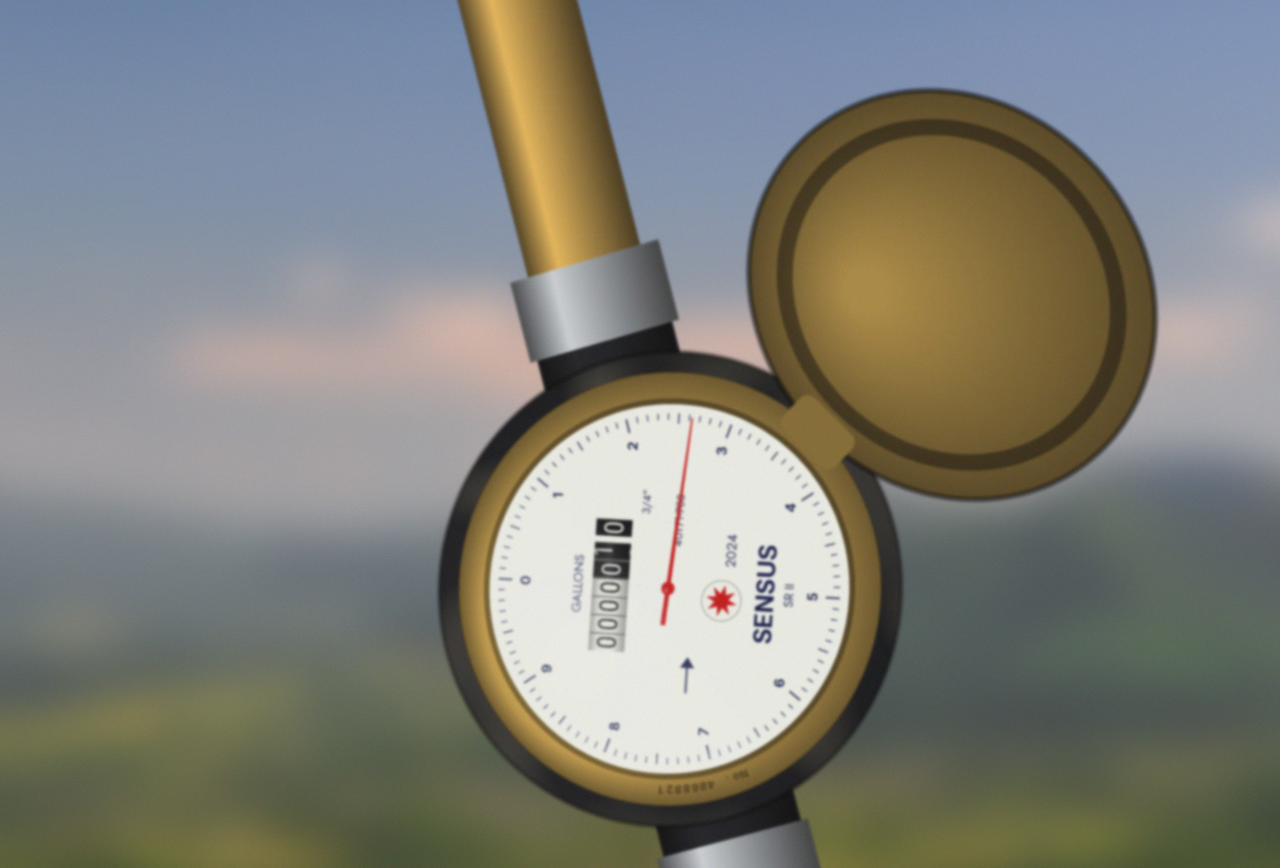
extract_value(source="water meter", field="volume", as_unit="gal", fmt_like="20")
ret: 12.6
